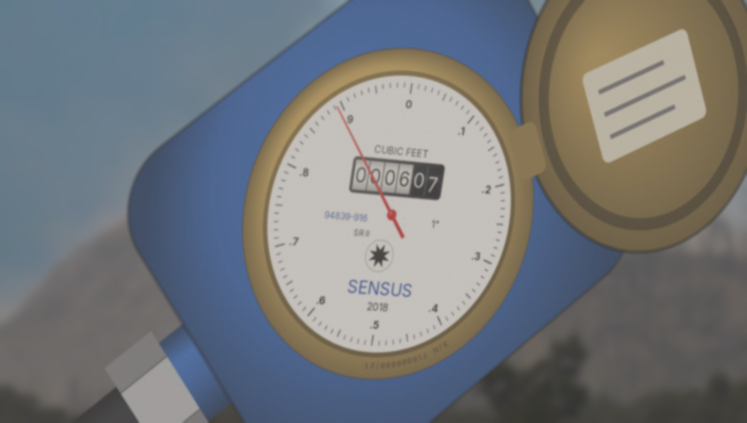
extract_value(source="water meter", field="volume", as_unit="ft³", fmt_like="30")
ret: 606.89
